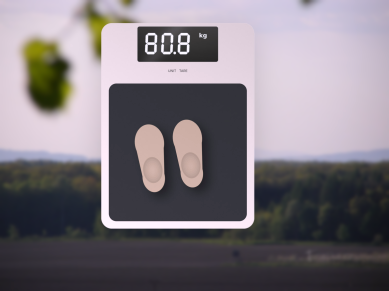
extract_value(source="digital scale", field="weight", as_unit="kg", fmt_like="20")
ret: 80.8
